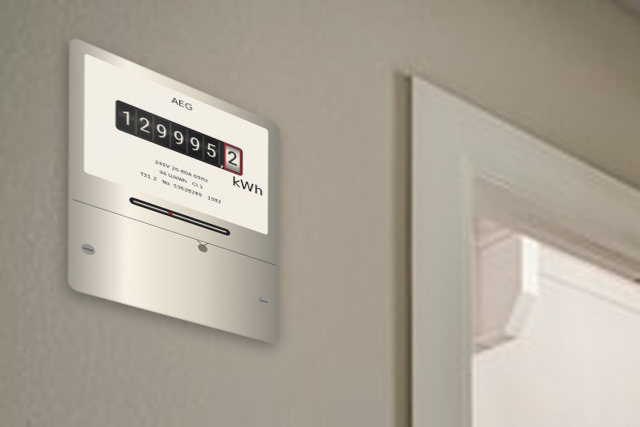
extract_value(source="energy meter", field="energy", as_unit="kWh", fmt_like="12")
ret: 129995.2
